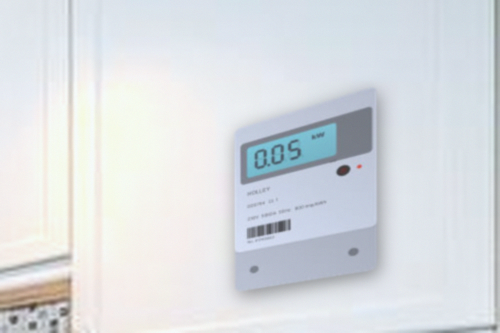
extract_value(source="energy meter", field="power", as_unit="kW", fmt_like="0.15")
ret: 0.05
